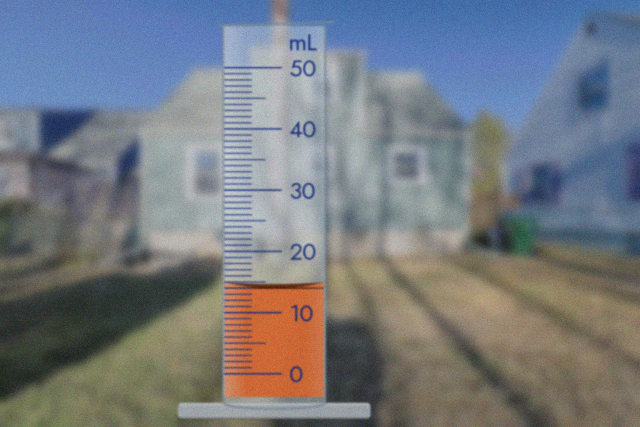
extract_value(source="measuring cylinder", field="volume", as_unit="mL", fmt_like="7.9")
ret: 14
